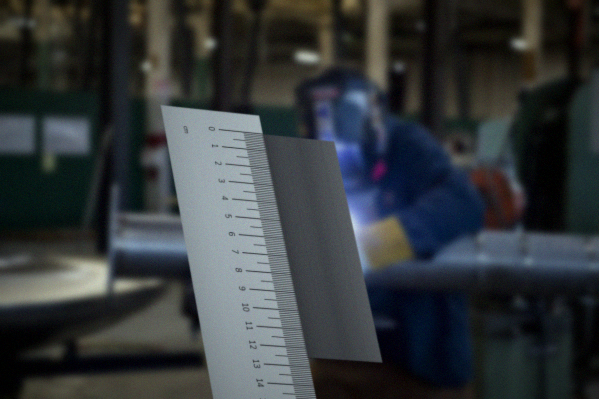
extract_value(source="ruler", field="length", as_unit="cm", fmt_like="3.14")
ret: 12.5
